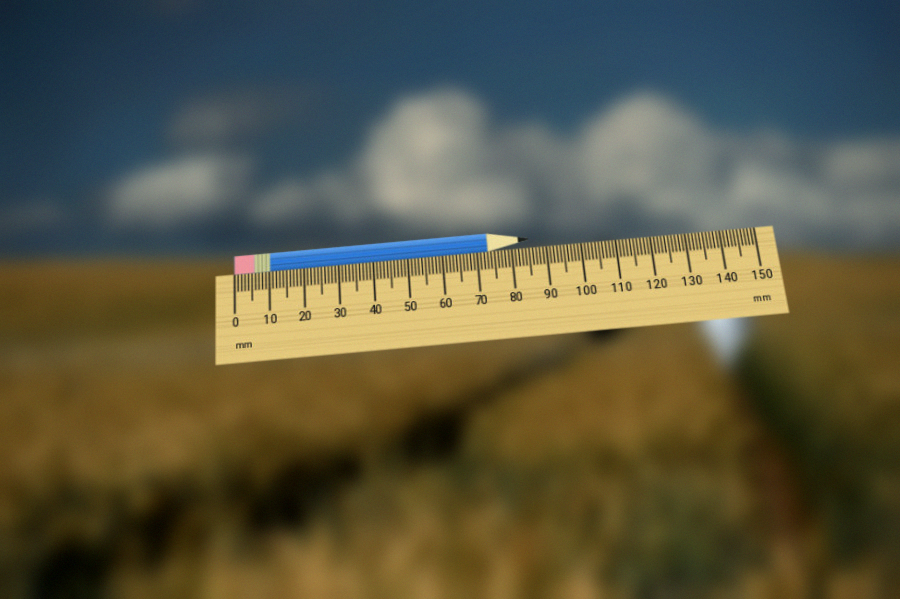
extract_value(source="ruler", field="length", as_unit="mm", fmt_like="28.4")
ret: 85
